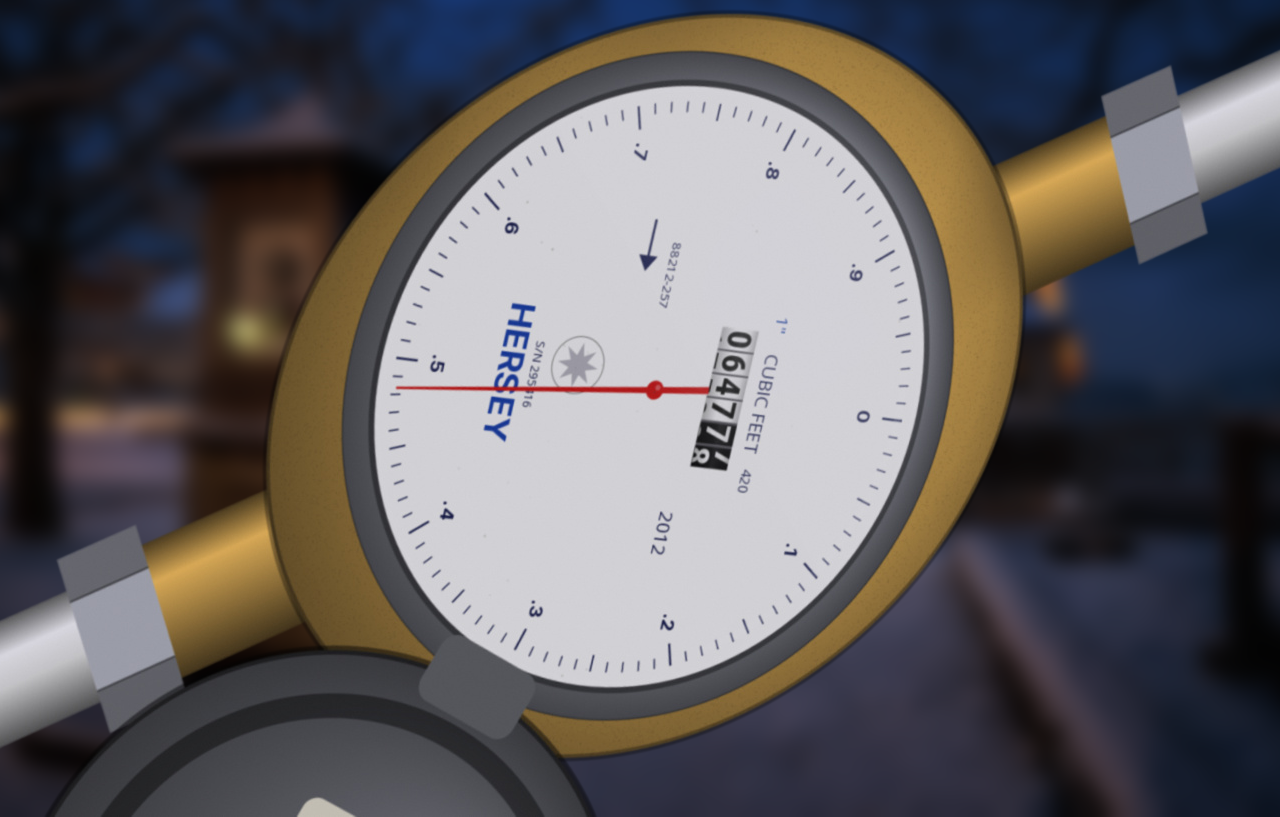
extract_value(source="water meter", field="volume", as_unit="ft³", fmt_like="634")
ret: 64777.48
